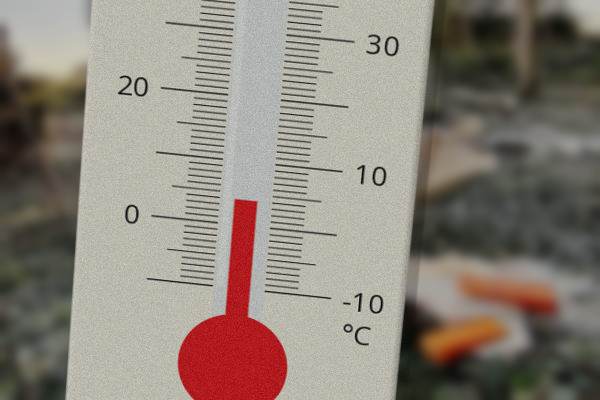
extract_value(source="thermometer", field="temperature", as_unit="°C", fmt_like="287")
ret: 4
